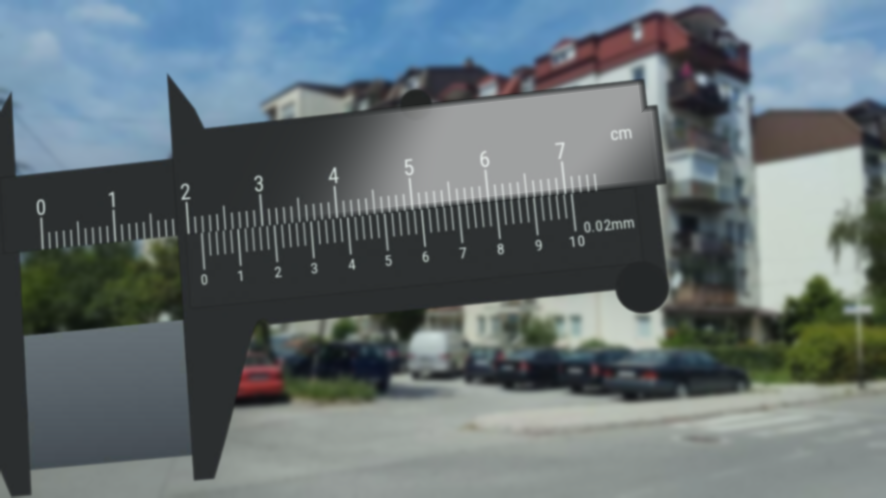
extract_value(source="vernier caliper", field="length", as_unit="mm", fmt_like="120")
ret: 21.8
